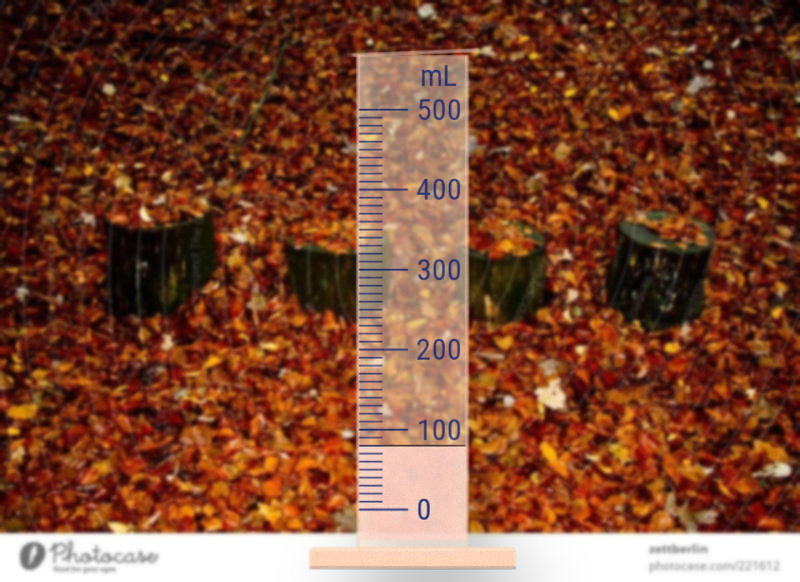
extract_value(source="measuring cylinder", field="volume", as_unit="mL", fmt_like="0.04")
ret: 80
